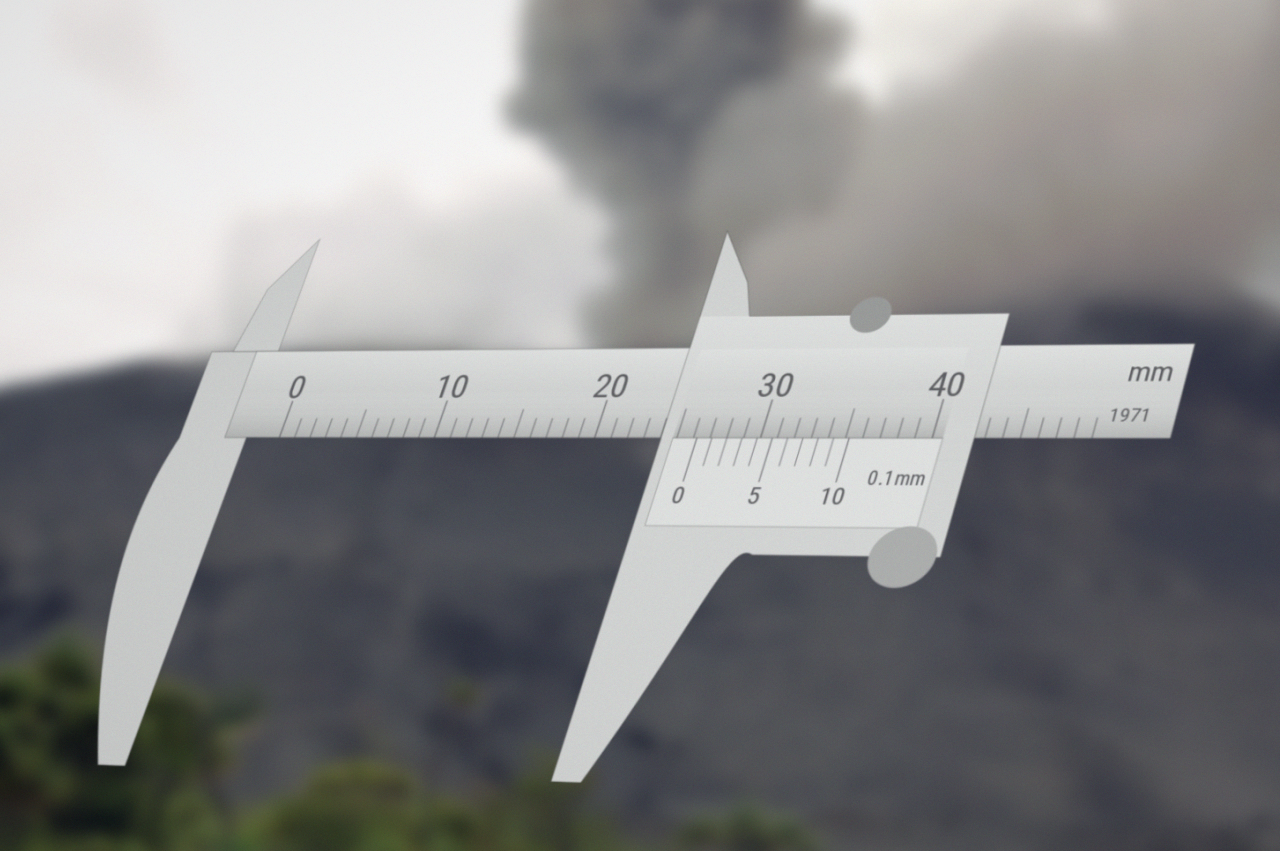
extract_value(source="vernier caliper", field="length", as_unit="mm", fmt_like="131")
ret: 26.2
